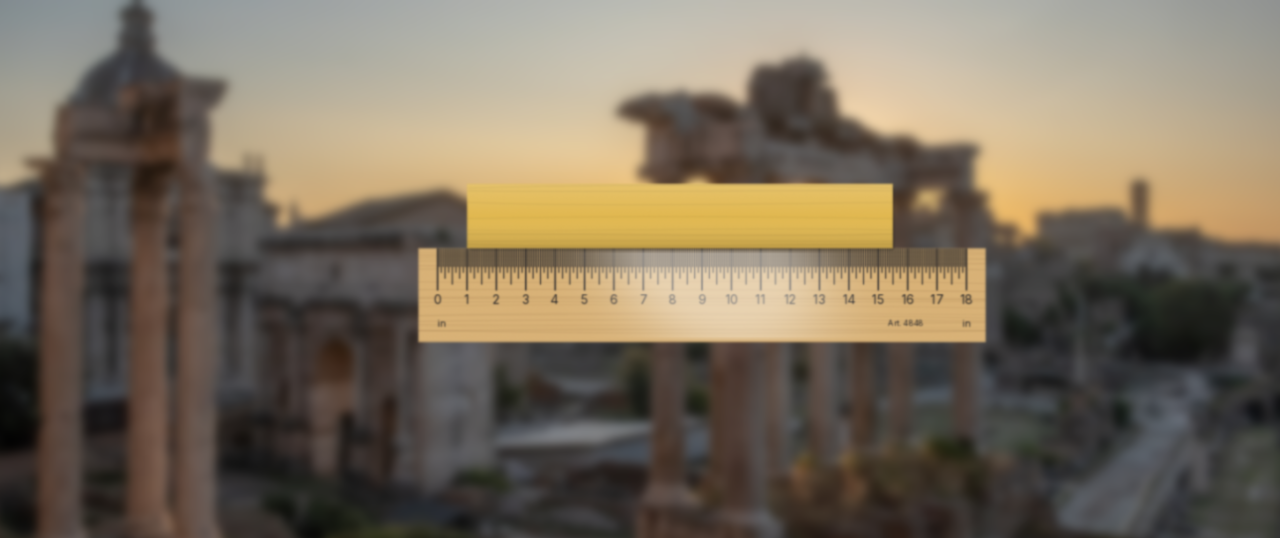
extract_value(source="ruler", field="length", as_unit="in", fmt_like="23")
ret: 14.5
